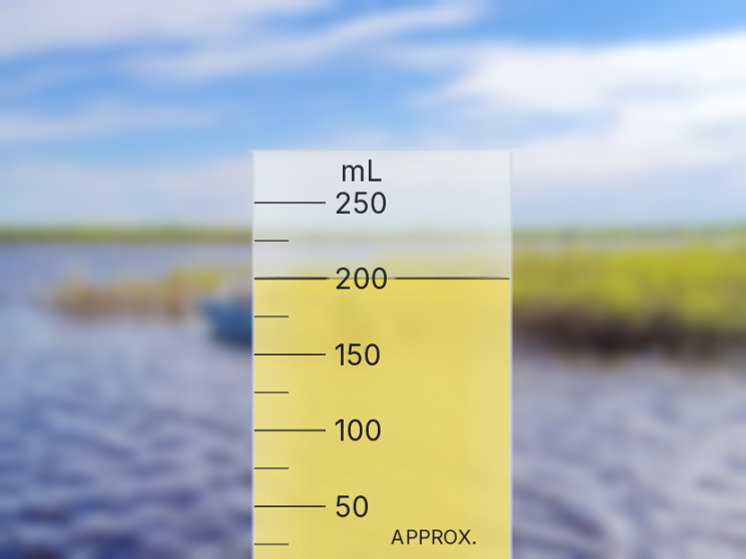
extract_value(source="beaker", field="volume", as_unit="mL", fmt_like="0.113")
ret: 200
